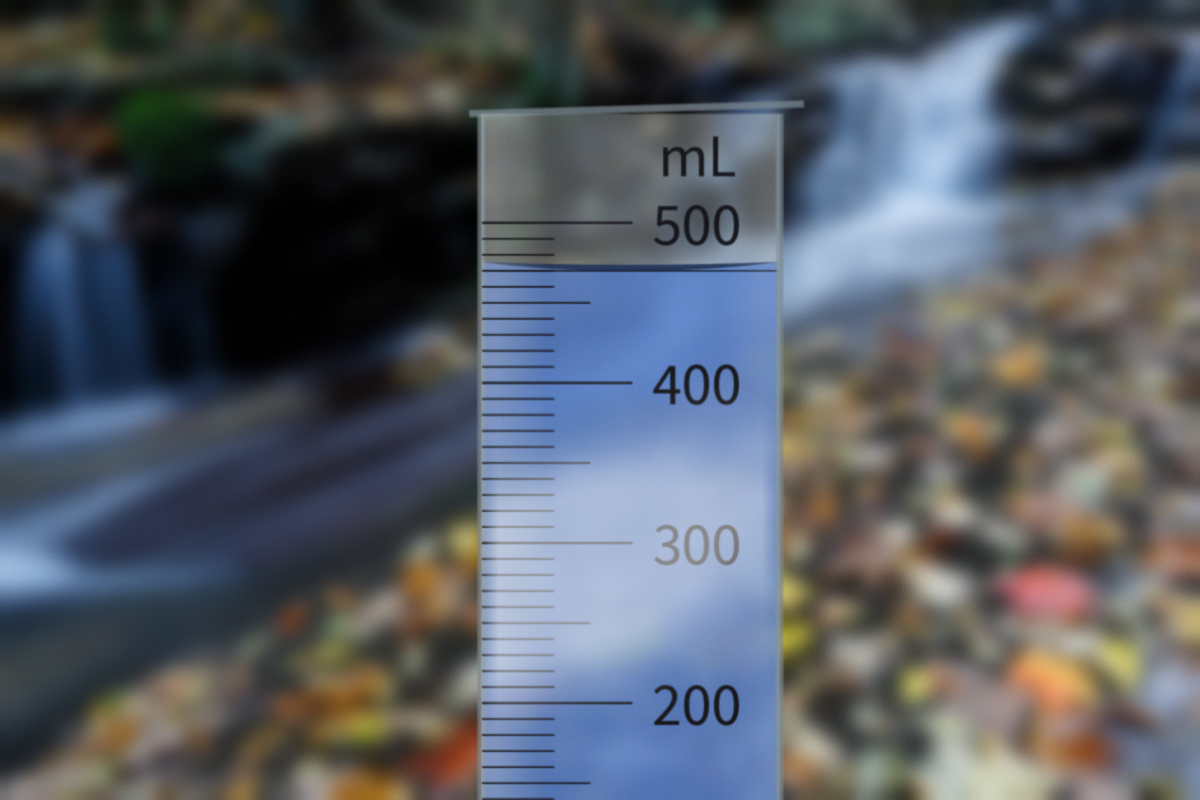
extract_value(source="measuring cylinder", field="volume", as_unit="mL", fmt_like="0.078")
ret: 470
